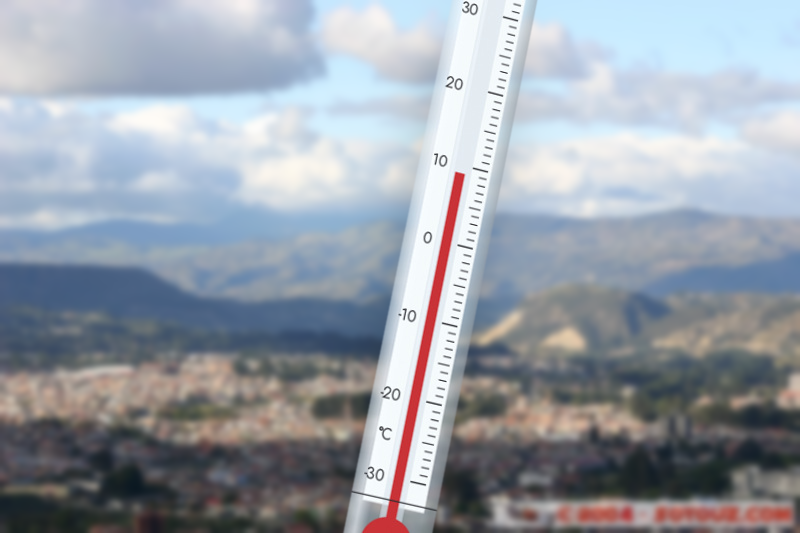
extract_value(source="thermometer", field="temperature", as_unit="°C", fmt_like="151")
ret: 9
